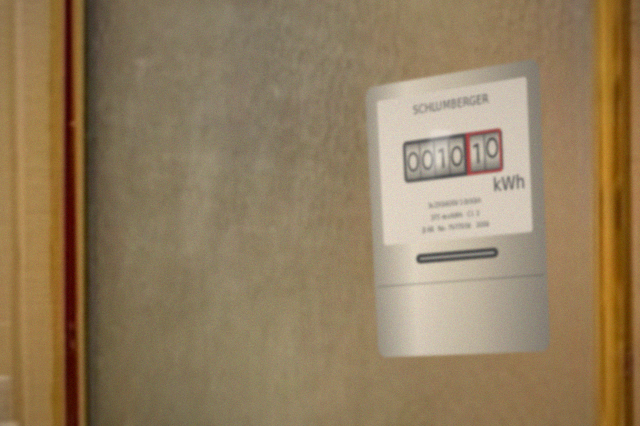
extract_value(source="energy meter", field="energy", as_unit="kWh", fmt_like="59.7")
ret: 10.10
